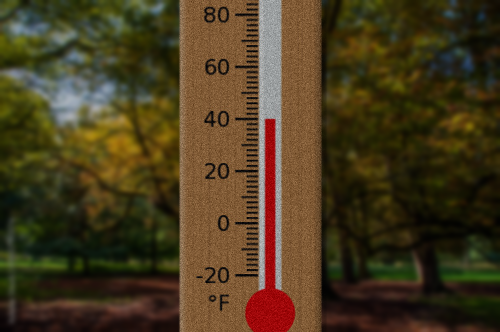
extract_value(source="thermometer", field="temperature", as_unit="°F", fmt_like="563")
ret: 40
